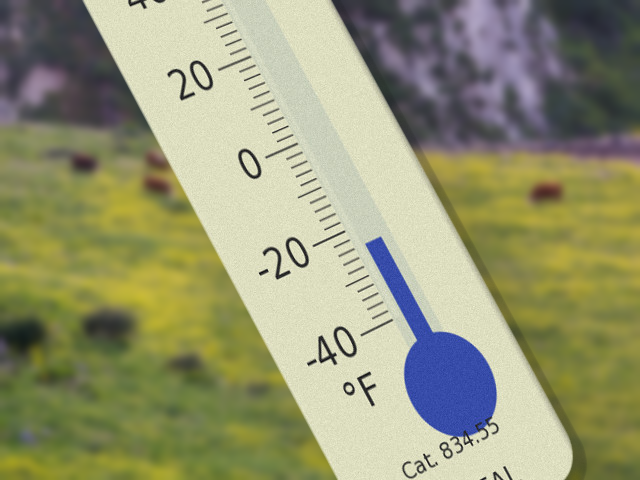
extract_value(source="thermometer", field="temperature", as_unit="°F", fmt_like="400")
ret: -24
